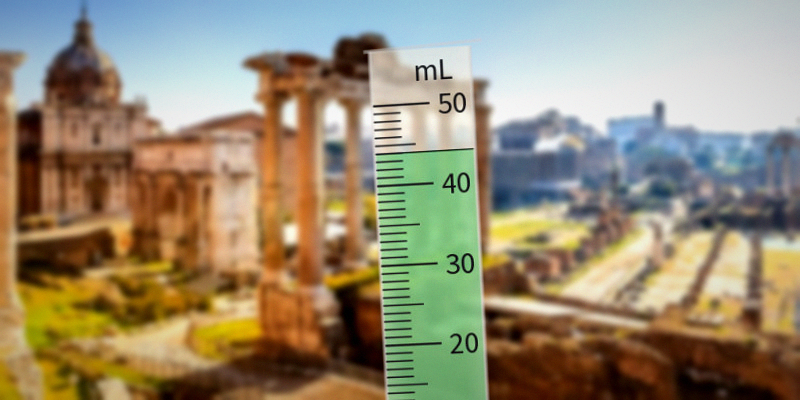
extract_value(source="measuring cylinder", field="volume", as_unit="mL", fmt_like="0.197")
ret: 44
